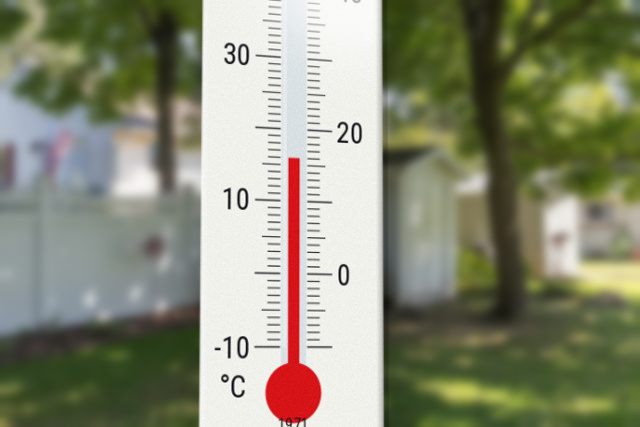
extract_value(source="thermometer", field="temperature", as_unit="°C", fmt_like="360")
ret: 16
